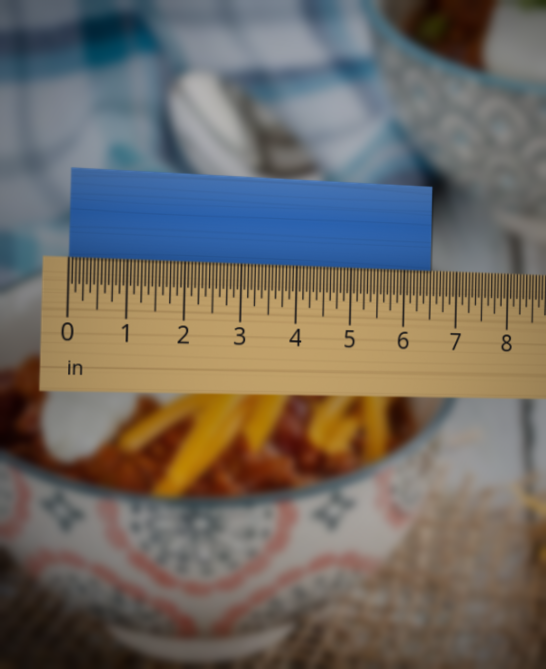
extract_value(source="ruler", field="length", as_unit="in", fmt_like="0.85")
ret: 6.5
